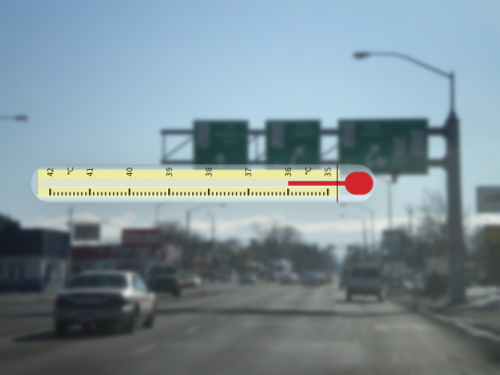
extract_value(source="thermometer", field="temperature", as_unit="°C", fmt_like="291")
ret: 36
